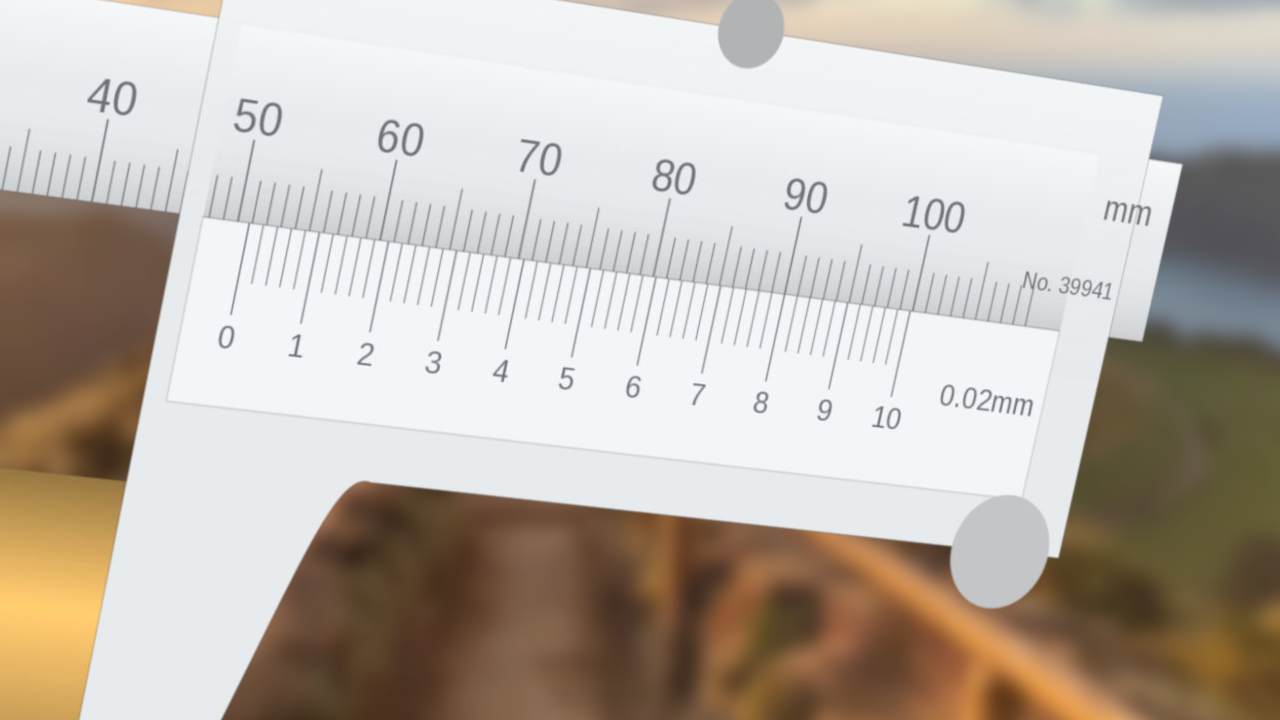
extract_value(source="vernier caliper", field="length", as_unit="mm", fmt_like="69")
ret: 50.8
